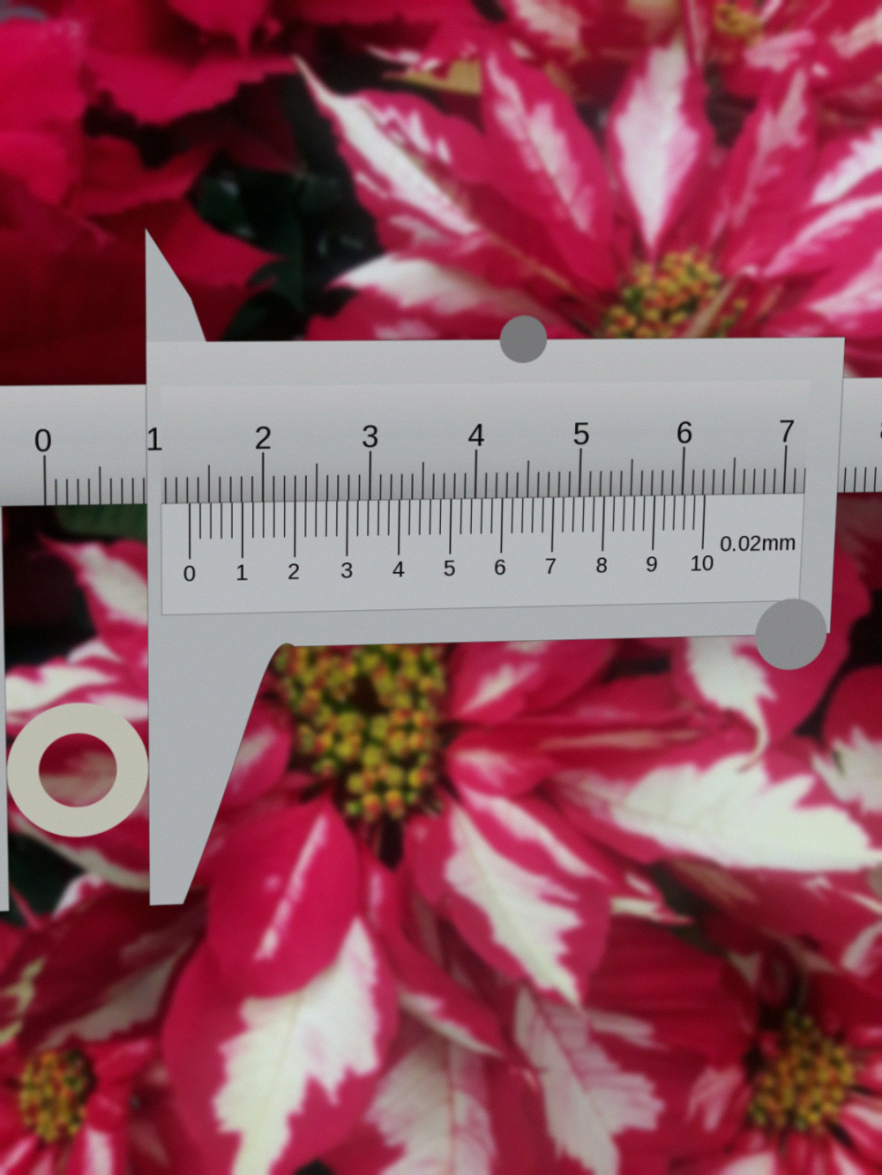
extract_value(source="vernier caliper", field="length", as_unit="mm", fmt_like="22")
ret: 13.2
